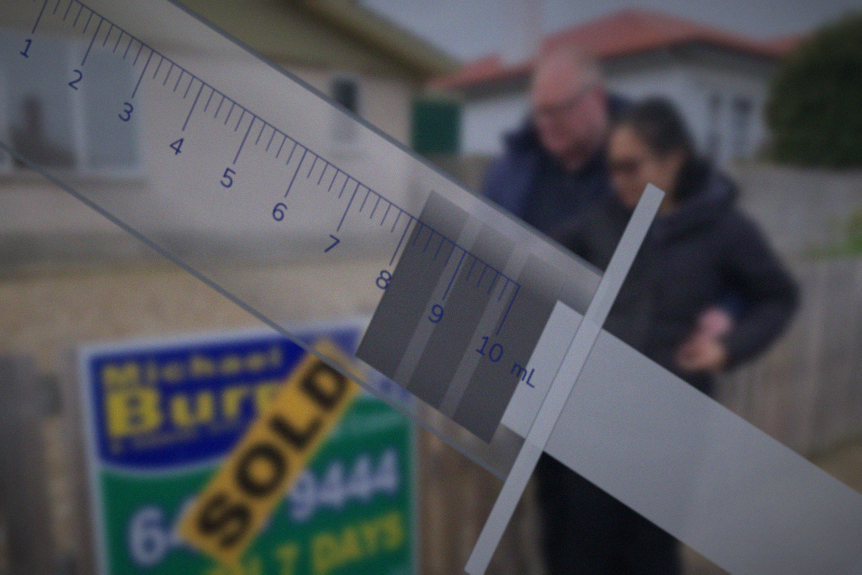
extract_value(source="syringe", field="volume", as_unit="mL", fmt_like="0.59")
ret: 8.1
